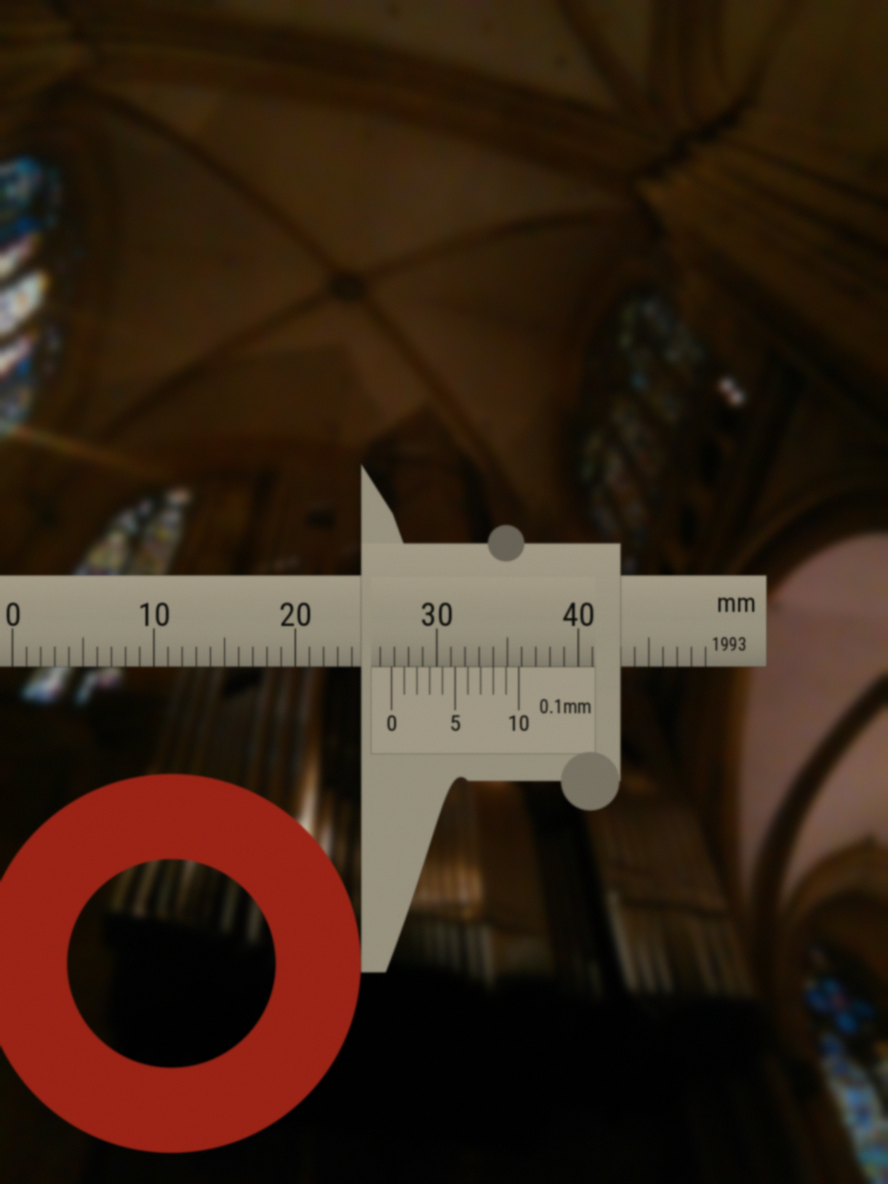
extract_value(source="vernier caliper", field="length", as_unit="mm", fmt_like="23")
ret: 26.8
